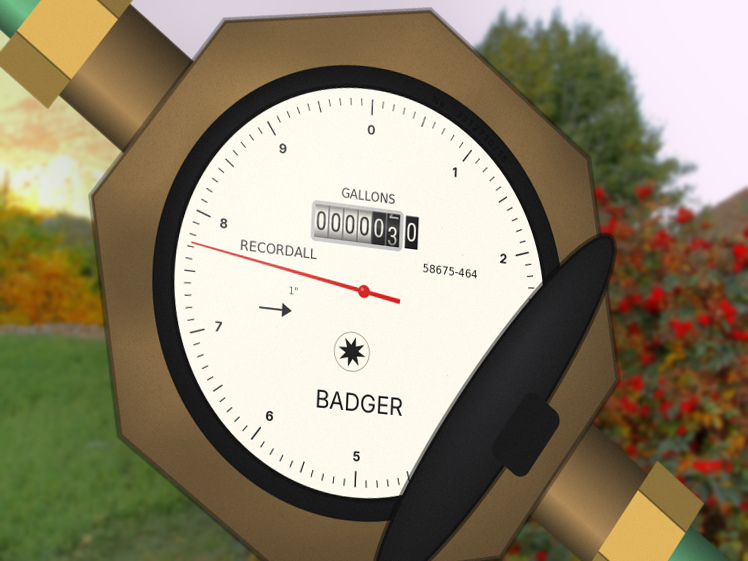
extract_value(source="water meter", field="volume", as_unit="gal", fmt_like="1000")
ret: 27.7
